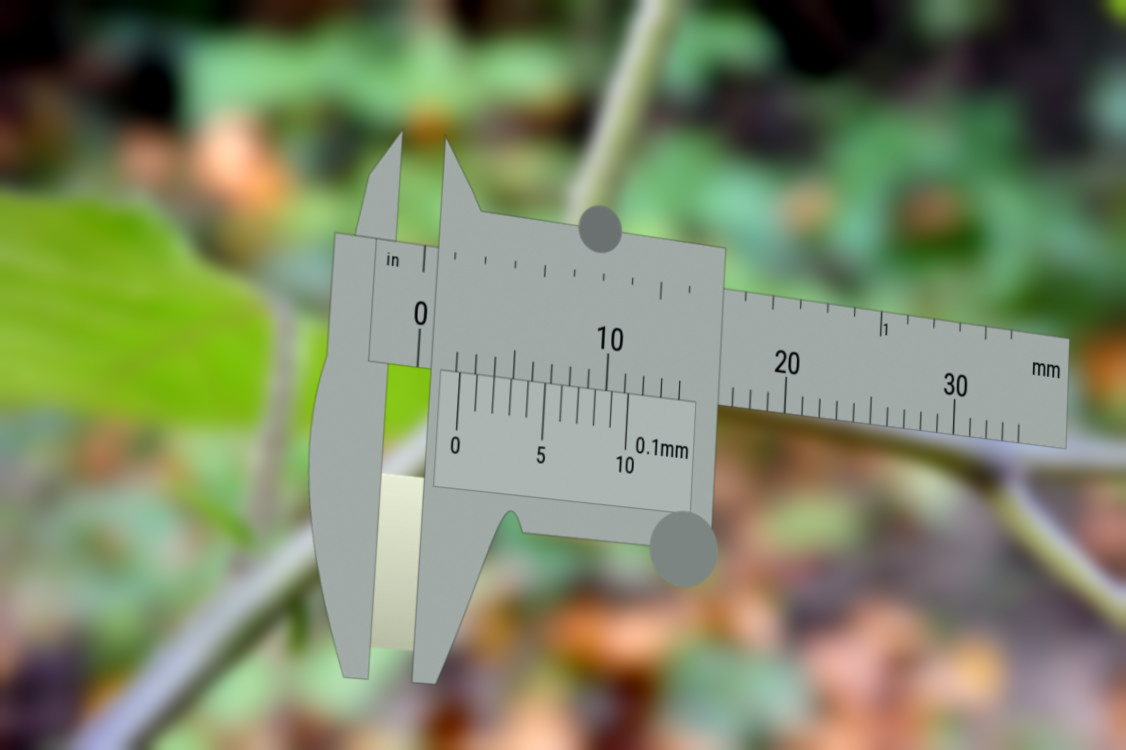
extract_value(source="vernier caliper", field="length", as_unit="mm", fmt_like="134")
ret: 2.2
